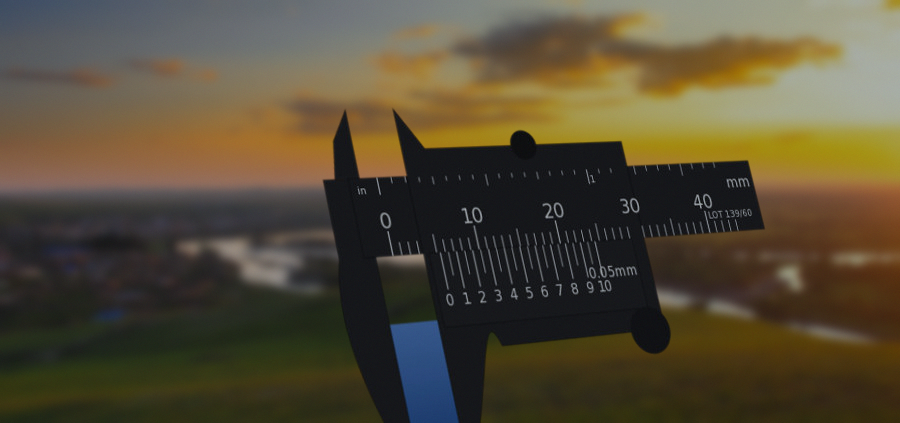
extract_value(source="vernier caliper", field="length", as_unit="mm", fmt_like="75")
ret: 5.4
